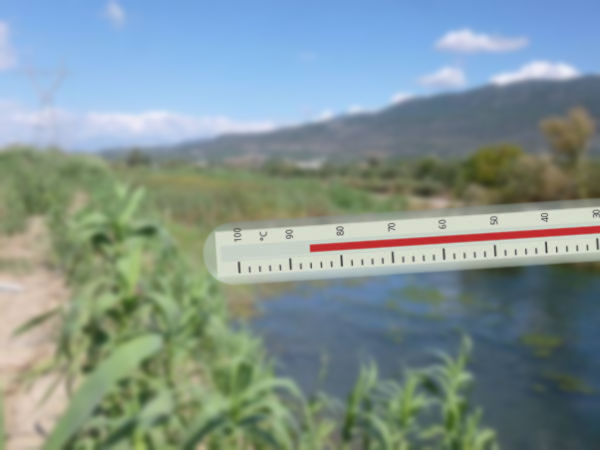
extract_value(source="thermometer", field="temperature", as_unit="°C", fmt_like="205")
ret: 86
